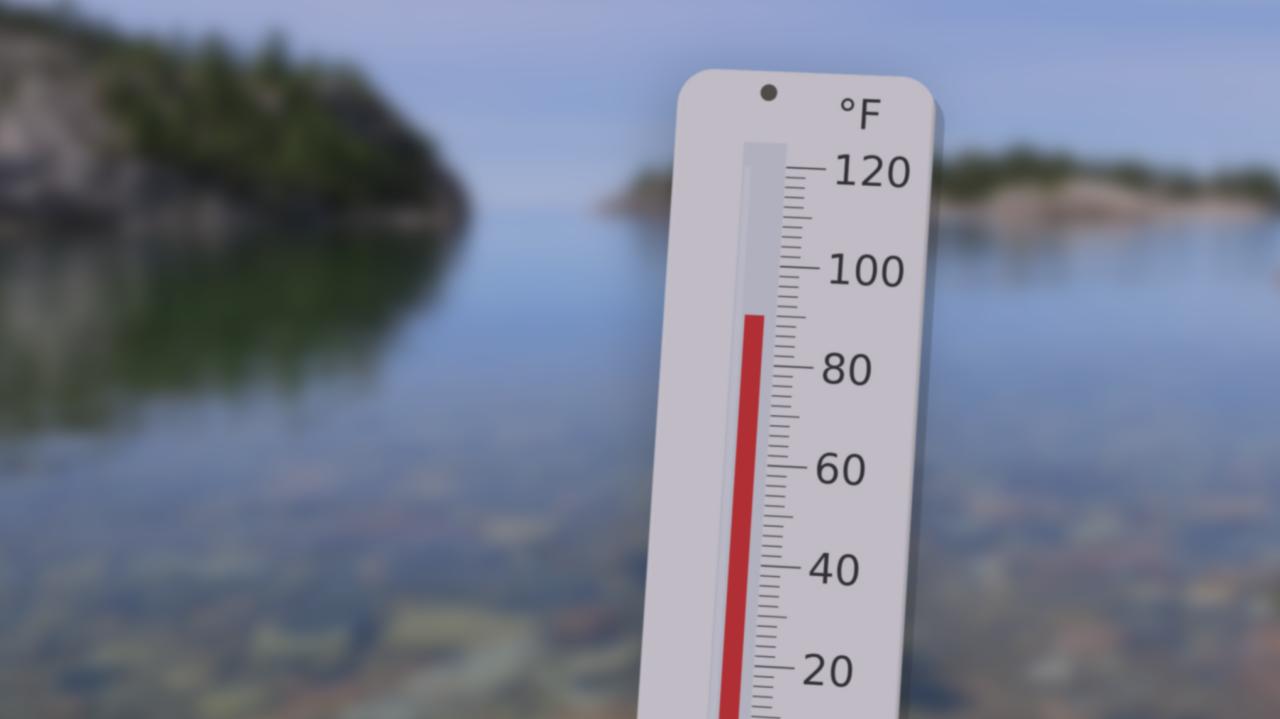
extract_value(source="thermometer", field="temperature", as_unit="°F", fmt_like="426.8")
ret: 90
